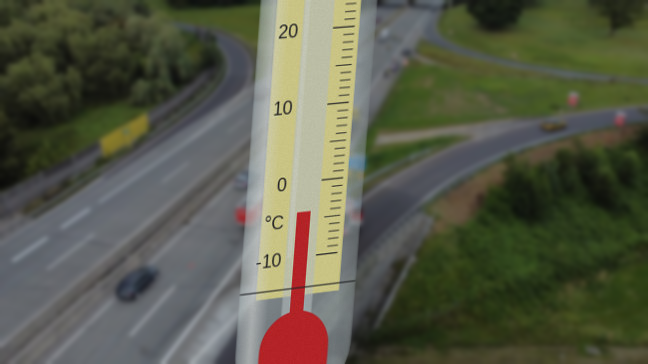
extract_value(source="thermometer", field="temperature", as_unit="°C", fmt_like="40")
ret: -4
